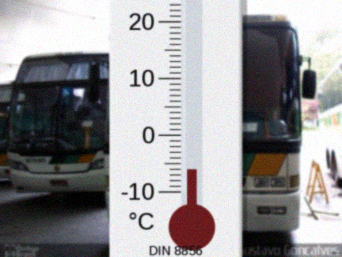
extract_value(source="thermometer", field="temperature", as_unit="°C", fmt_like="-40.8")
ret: -6
